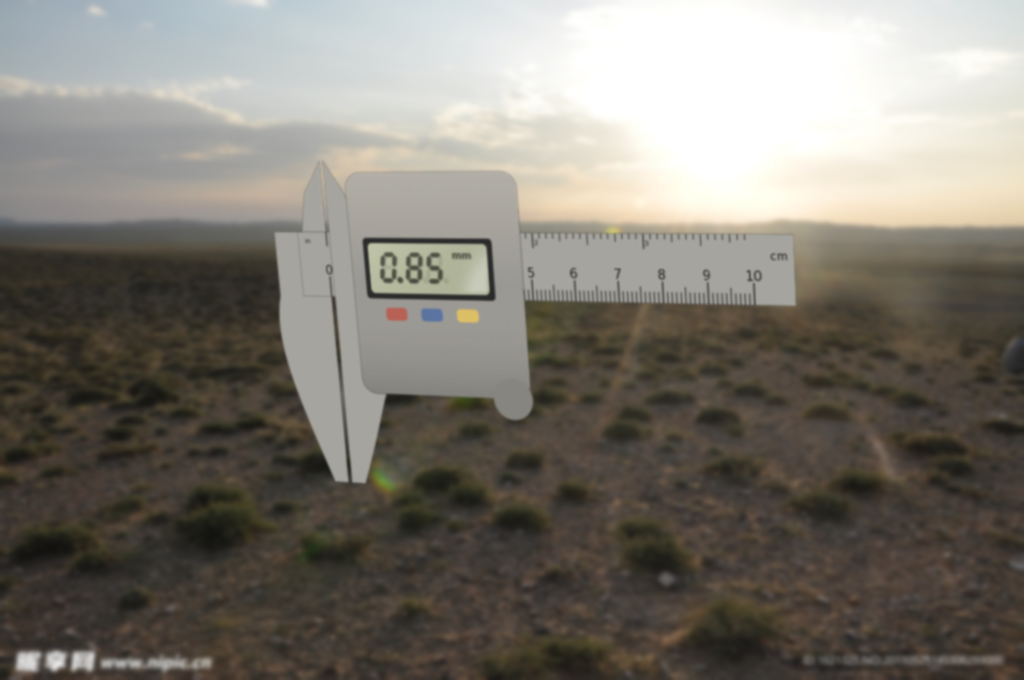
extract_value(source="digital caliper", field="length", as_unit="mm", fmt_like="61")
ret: 0.85
